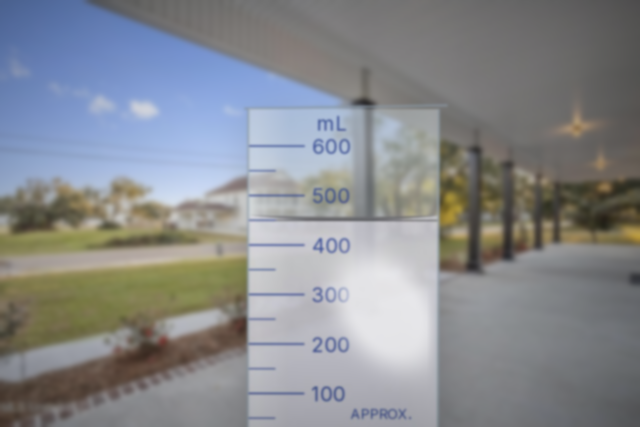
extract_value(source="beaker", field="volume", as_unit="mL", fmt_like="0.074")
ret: 450
